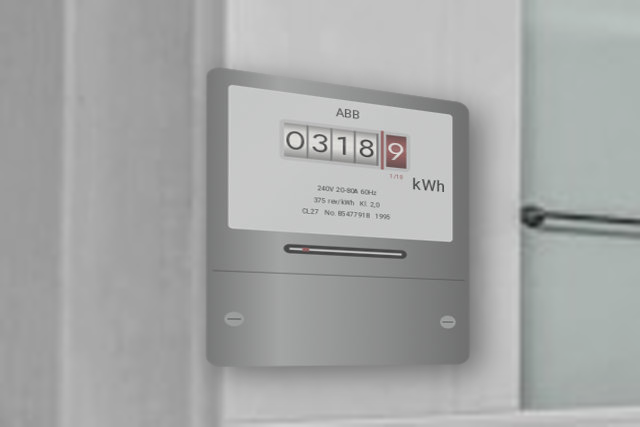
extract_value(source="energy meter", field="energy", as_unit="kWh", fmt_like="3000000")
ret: 318.9
